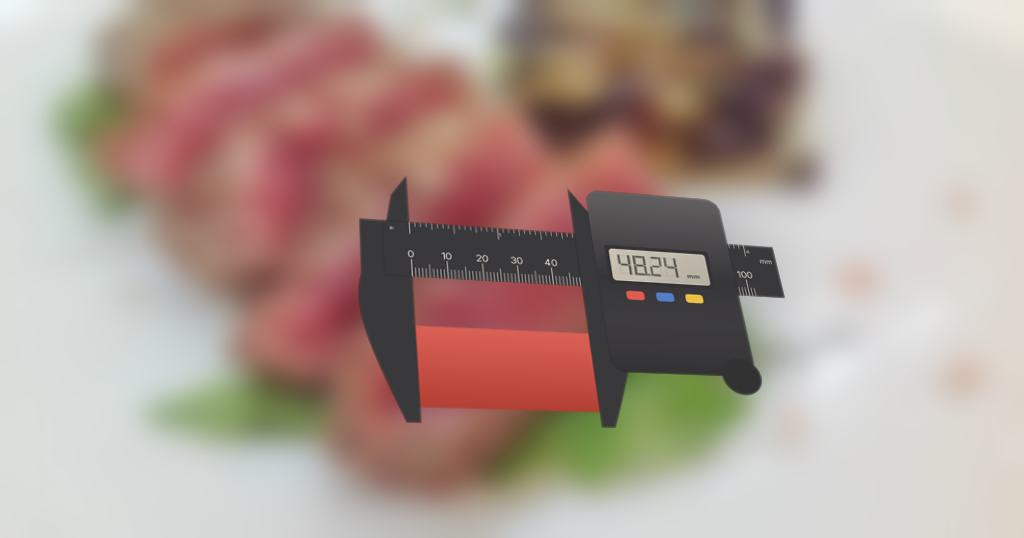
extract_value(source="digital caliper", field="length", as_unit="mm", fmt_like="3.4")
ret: 48.24
